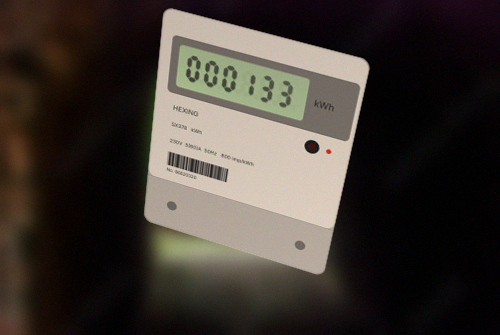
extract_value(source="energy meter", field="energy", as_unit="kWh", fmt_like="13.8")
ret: 133
